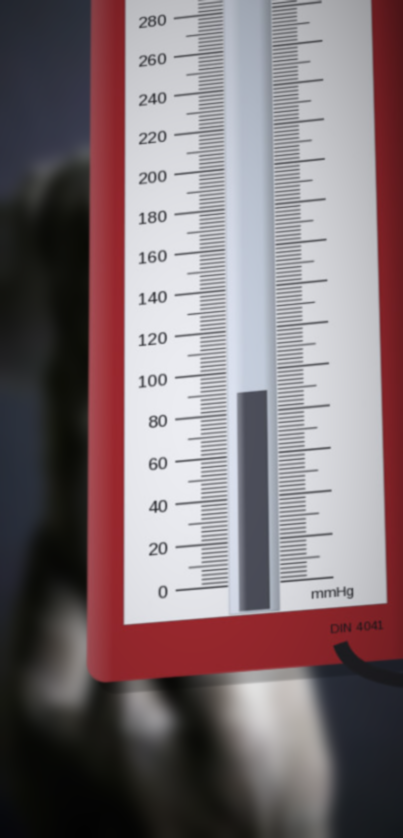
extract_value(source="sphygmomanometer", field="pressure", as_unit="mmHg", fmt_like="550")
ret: 90
